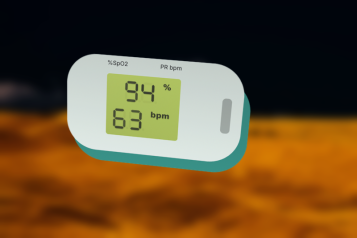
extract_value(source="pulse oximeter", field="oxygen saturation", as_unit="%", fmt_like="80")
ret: 94
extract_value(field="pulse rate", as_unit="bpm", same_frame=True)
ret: 63
